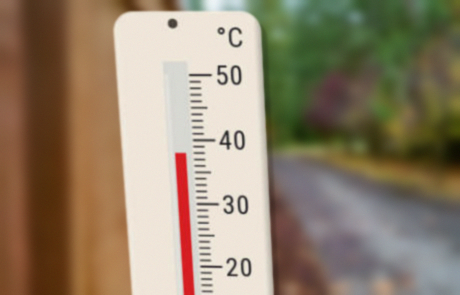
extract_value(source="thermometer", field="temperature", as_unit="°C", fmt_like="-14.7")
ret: 38
